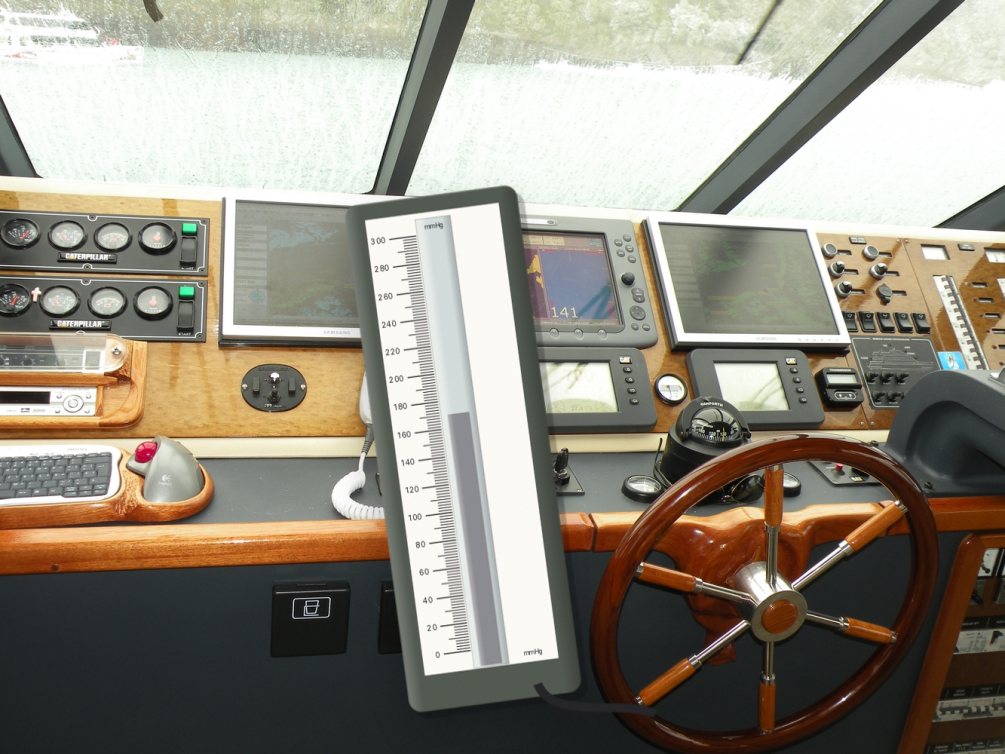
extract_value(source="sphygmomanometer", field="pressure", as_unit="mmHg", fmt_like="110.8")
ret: 170
